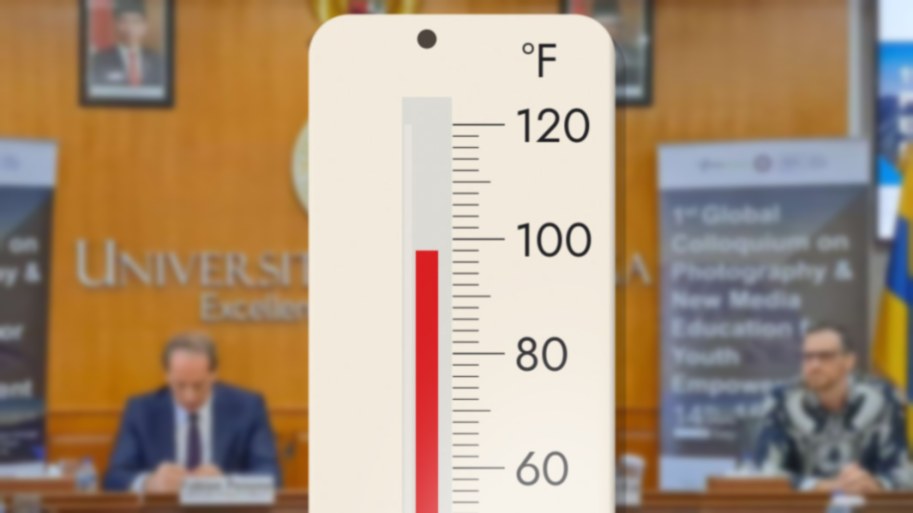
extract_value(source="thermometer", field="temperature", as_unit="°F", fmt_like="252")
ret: 98
